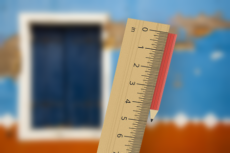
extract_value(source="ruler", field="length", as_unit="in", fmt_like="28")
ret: 5
